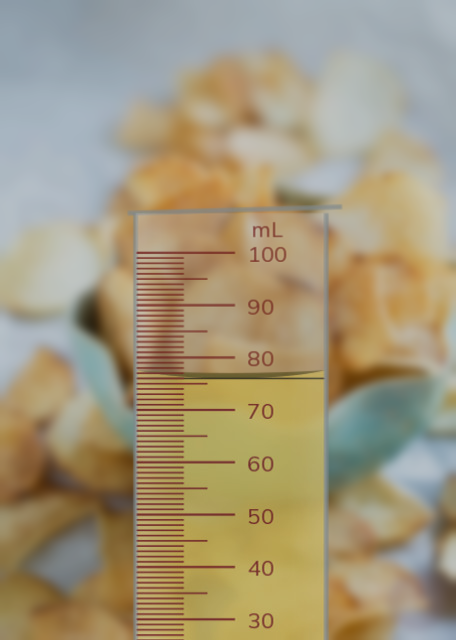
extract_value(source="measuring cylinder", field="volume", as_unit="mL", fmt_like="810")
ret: 76
